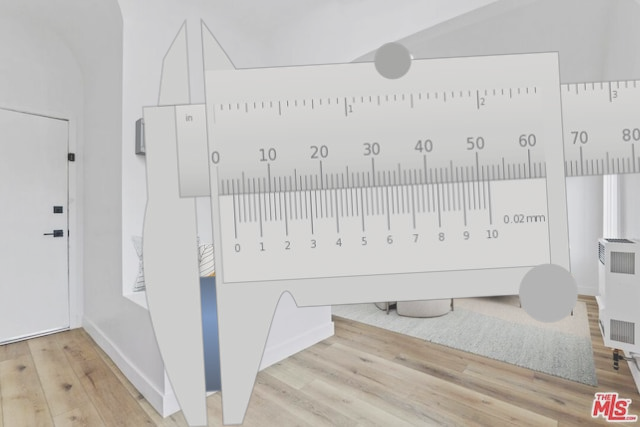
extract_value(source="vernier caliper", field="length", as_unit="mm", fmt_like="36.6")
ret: 3.0
